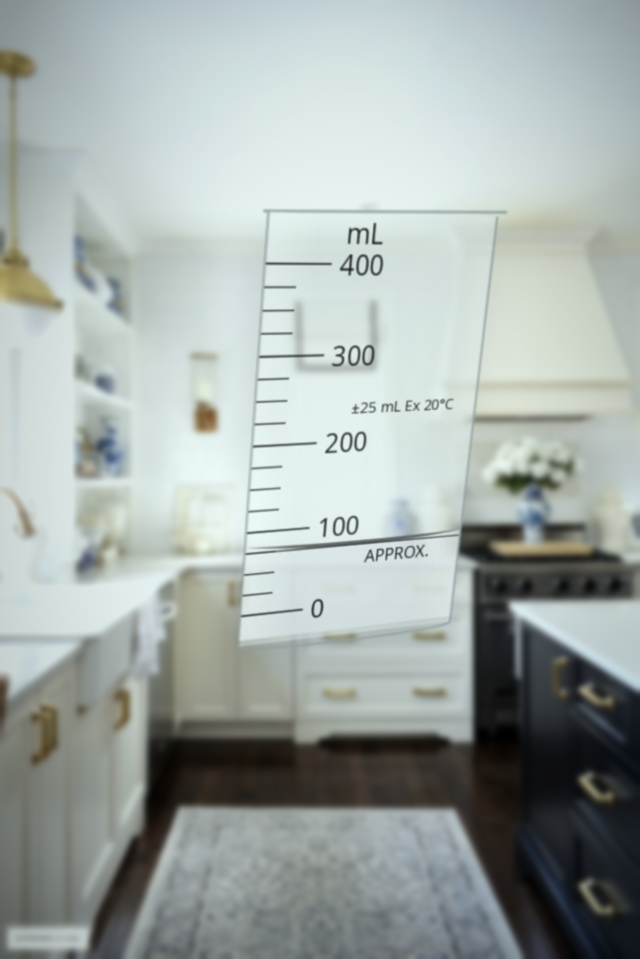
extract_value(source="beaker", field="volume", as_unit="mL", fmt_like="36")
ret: 75
